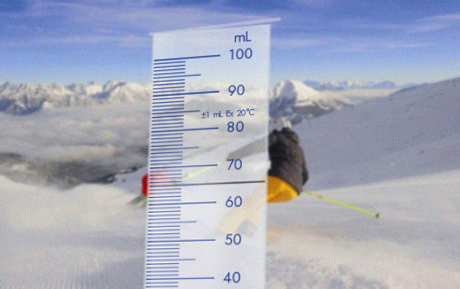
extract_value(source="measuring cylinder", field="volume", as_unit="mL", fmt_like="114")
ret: 65
